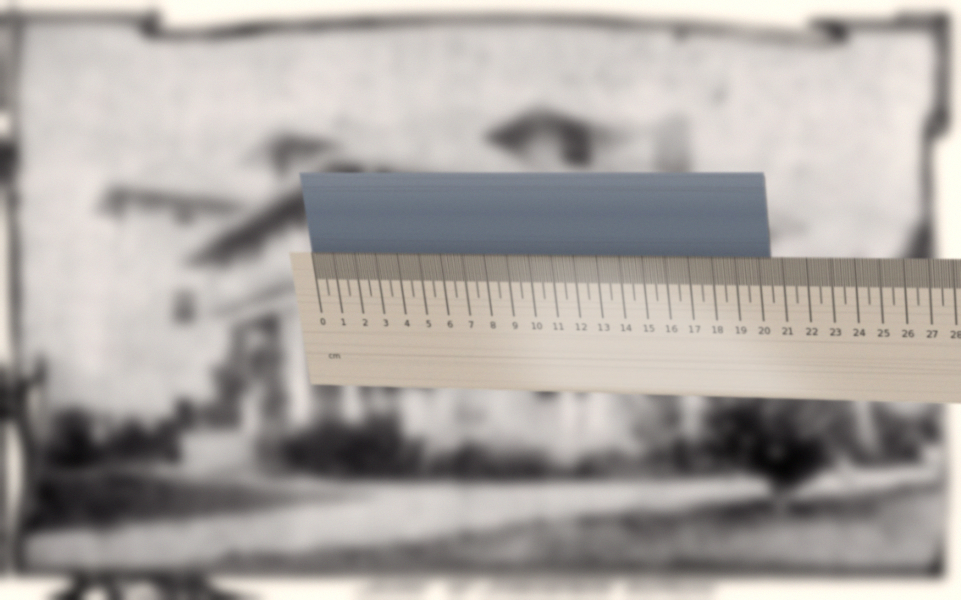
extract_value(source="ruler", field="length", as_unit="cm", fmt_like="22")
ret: 20.5
